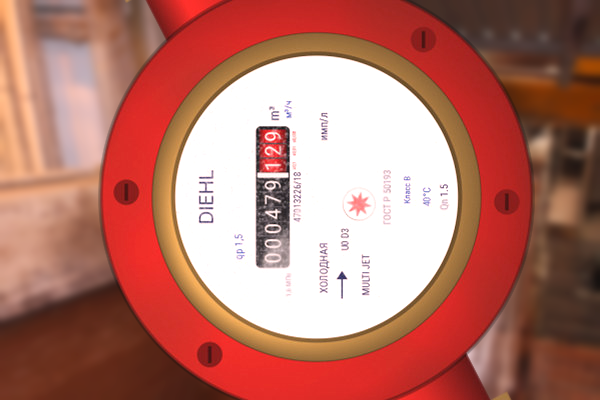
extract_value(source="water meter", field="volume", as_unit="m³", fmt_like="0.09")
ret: 479.129
